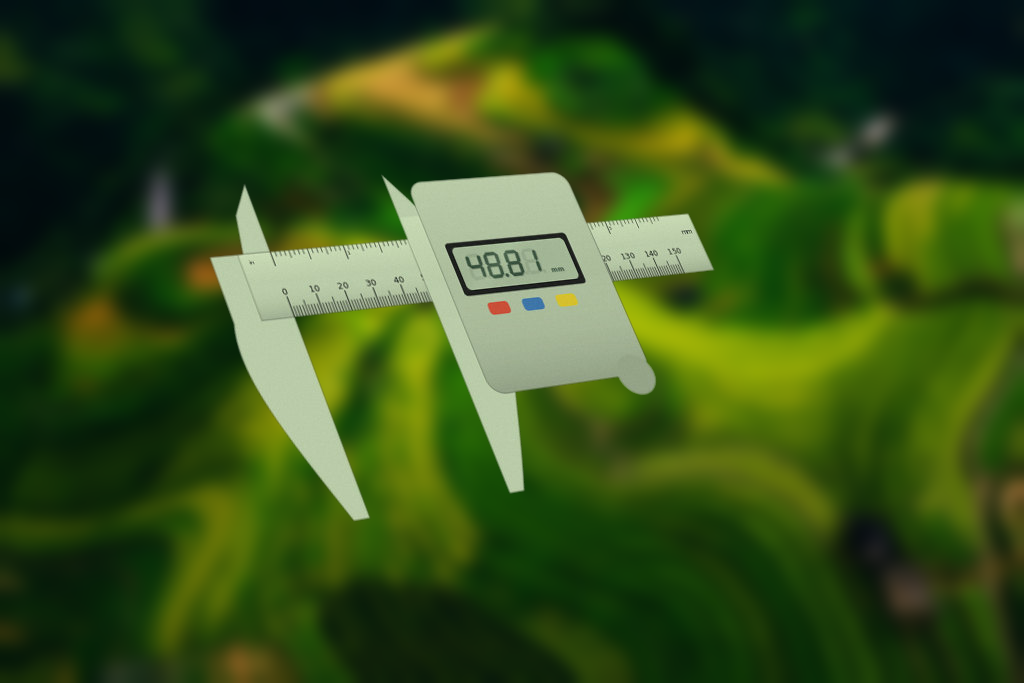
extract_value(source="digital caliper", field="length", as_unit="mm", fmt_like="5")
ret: 48.81
